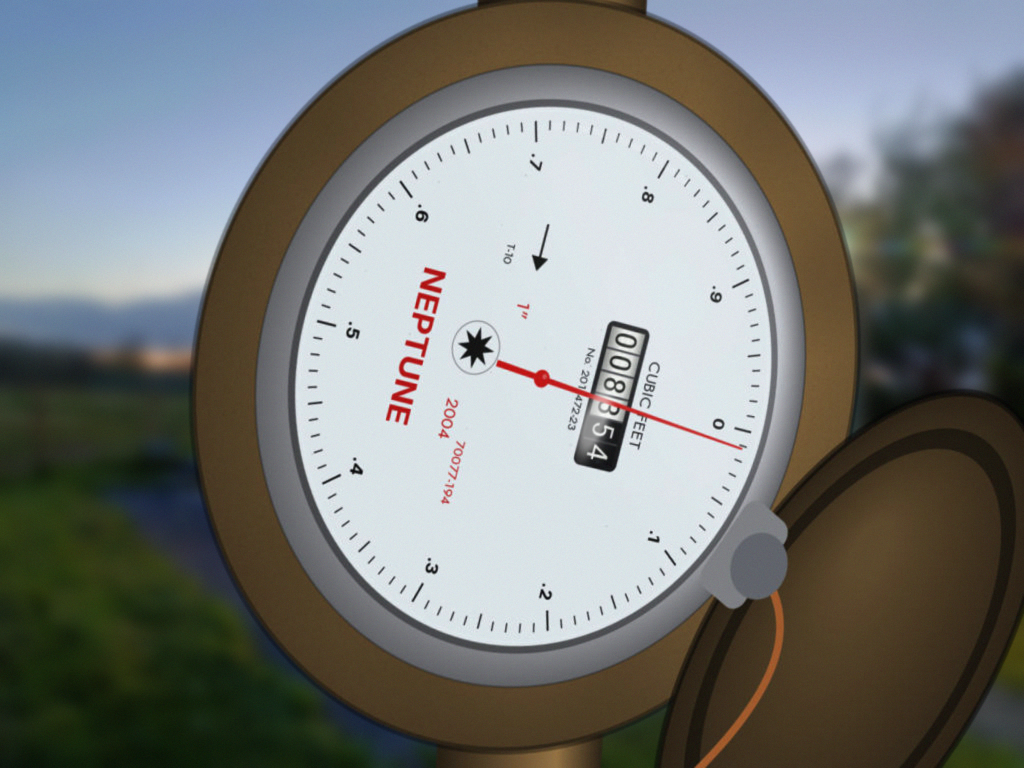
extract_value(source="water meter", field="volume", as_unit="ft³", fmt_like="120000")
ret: 8354.01
